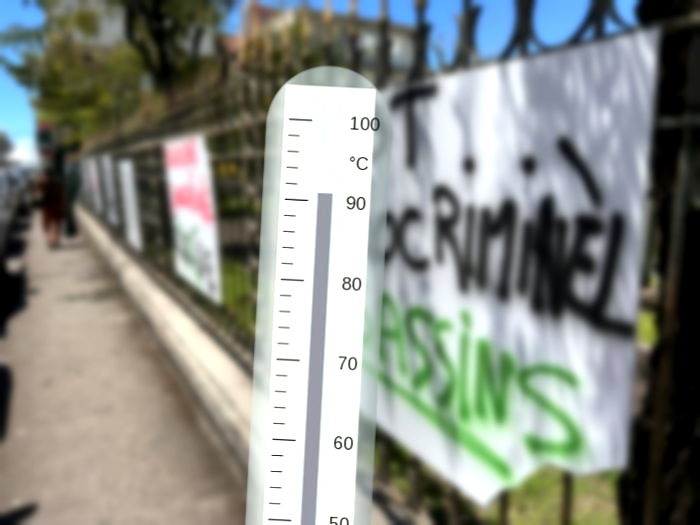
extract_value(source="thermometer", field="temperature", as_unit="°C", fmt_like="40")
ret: 91
